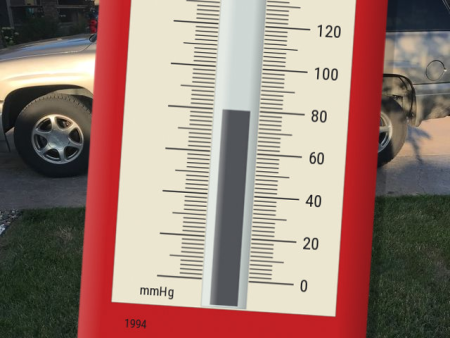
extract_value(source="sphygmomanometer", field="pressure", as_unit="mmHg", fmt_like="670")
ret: 80
